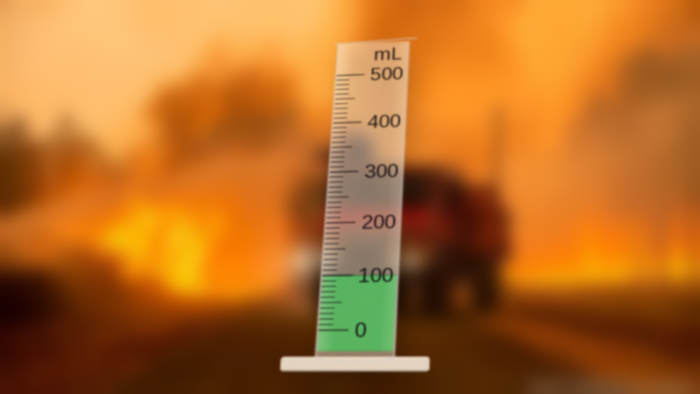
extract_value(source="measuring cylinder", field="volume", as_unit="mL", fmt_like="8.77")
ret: 100
